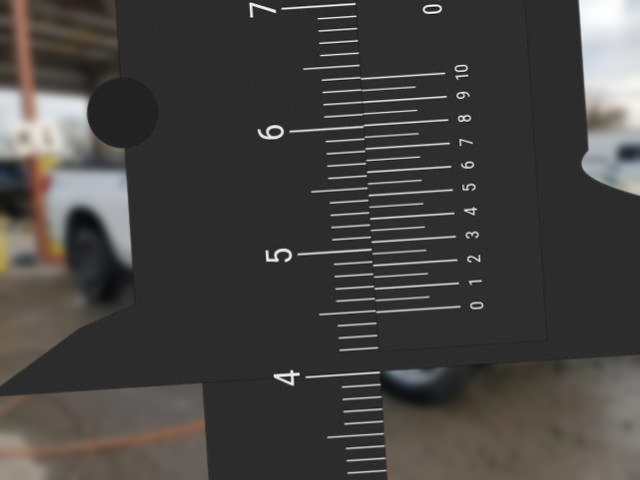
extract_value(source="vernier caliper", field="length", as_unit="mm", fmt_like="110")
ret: 44.9
